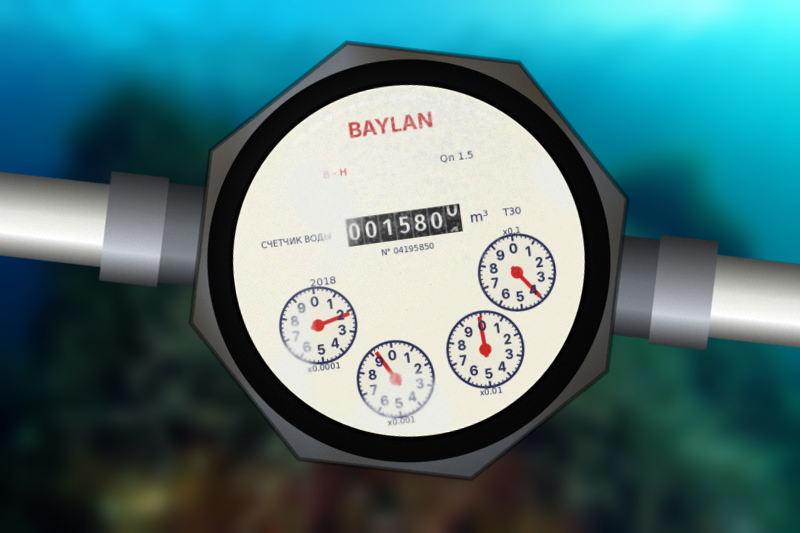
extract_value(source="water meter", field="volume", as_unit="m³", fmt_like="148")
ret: 15800.3992
